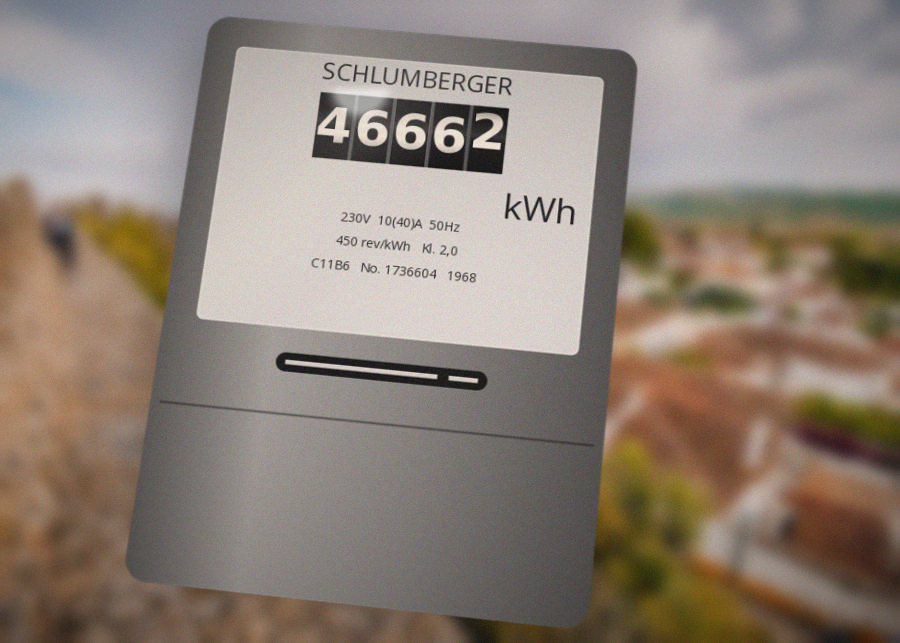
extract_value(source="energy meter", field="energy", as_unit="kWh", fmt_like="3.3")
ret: 46662
